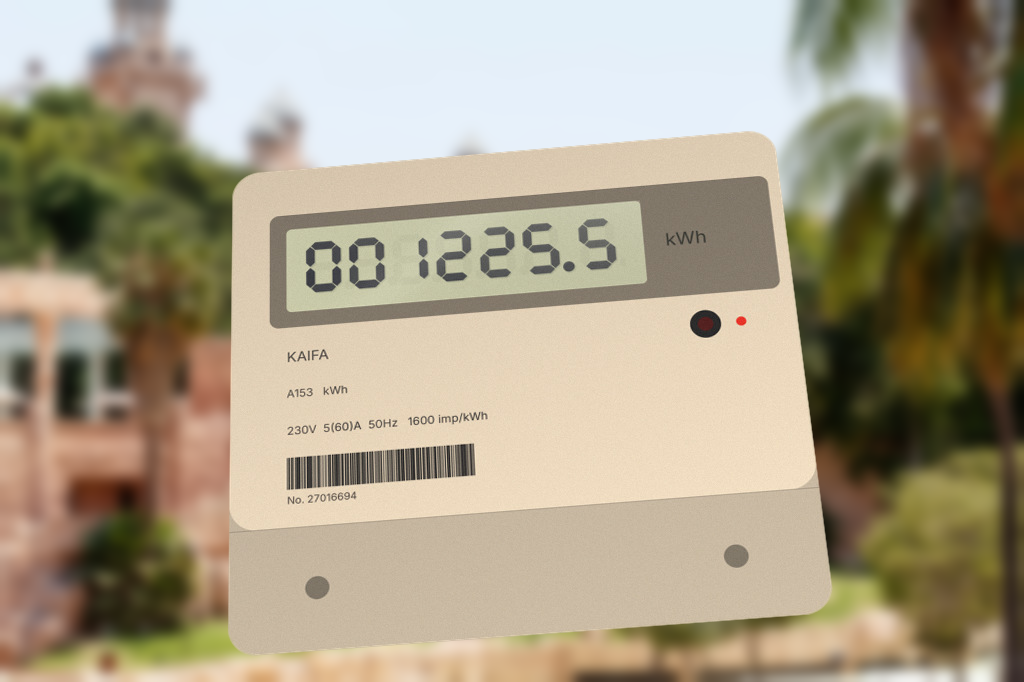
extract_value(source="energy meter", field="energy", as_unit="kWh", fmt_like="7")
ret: 1225.5
